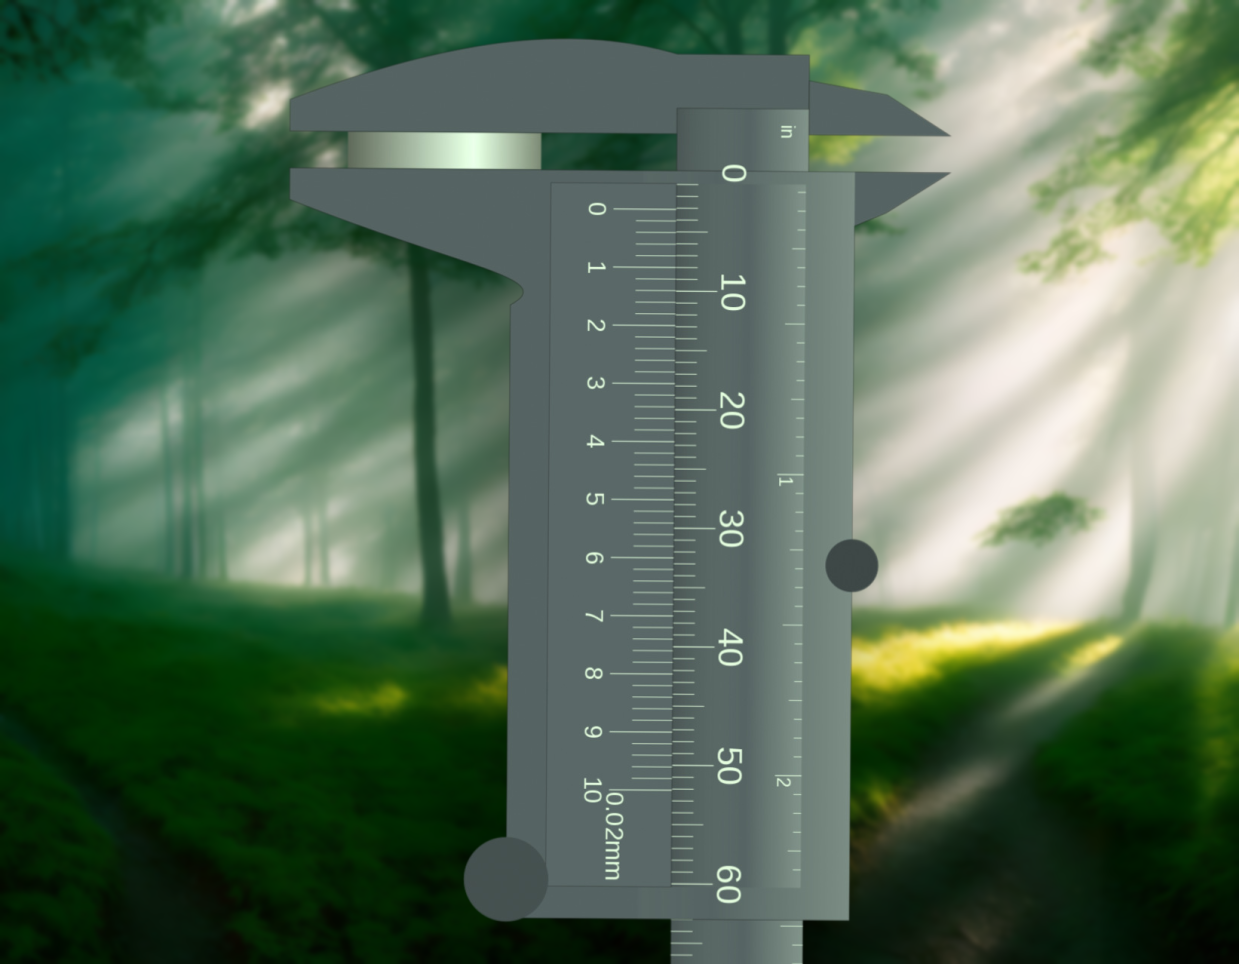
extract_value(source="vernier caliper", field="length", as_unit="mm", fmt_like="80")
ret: 3.1
